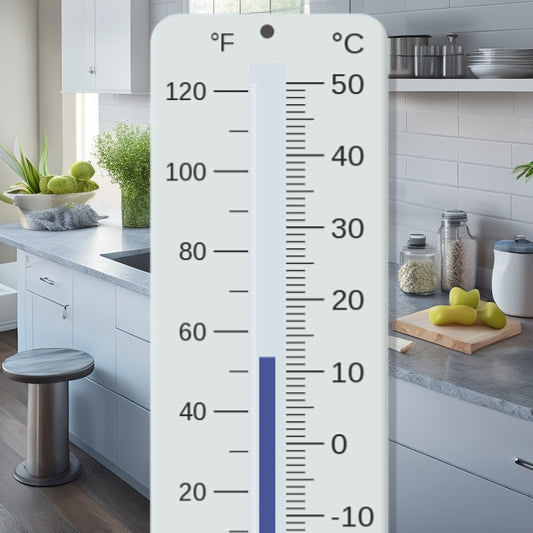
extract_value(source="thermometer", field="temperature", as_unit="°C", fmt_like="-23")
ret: 12
